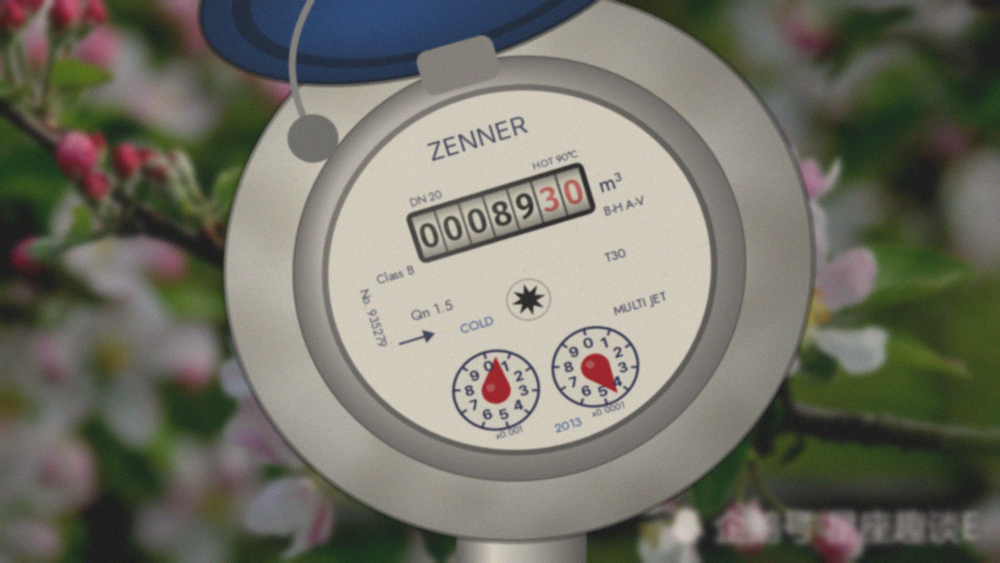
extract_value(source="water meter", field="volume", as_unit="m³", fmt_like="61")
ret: 89.3004
